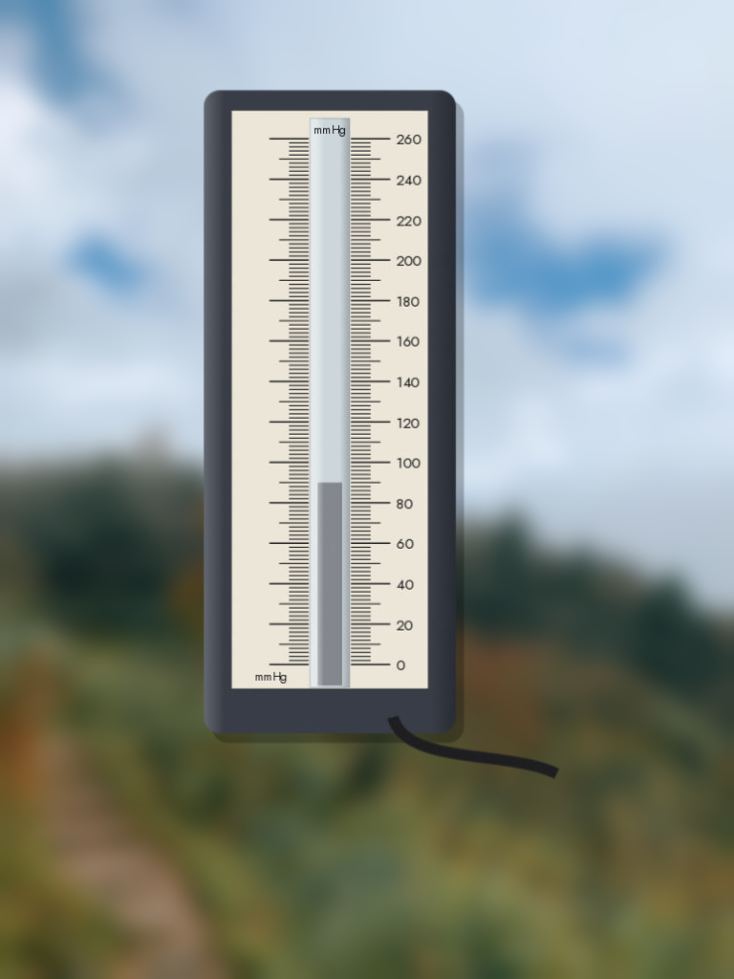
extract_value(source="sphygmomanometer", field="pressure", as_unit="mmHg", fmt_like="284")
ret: 90
